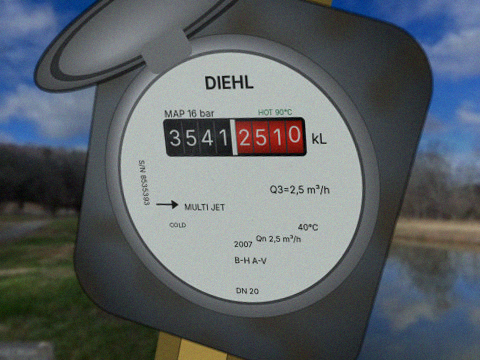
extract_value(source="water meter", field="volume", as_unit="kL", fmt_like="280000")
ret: 3541.2510
